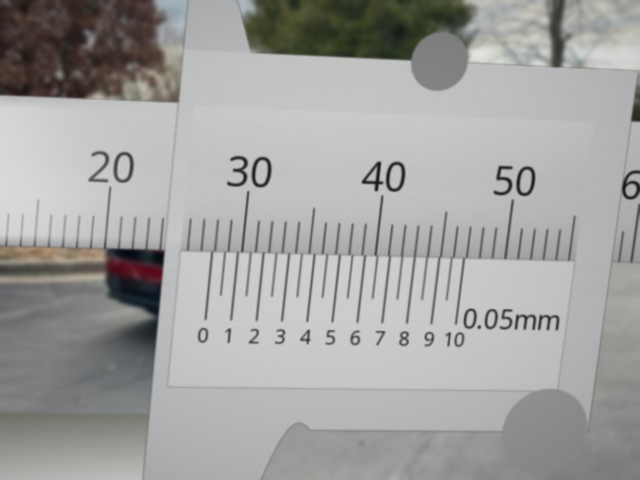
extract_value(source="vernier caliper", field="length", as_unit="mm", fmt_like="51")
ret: 27.8
